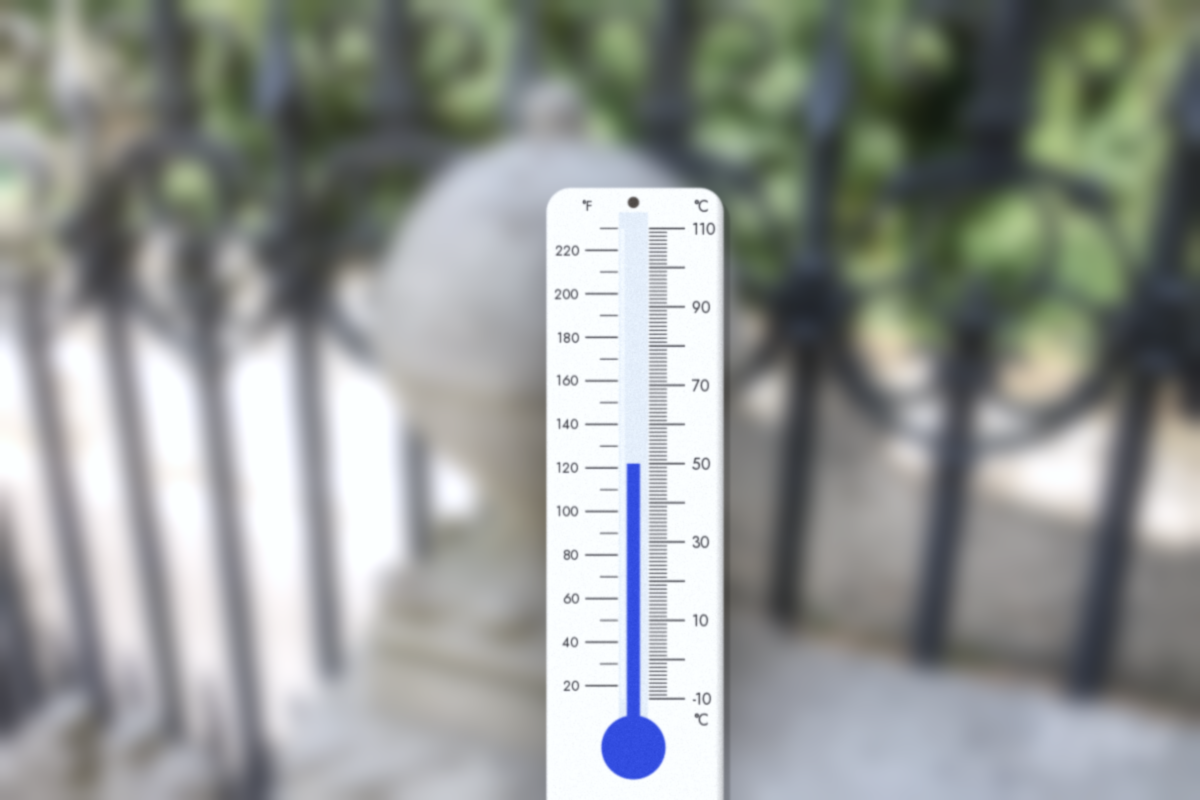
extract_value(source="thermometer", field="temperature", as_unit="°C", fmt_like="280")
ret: 50
